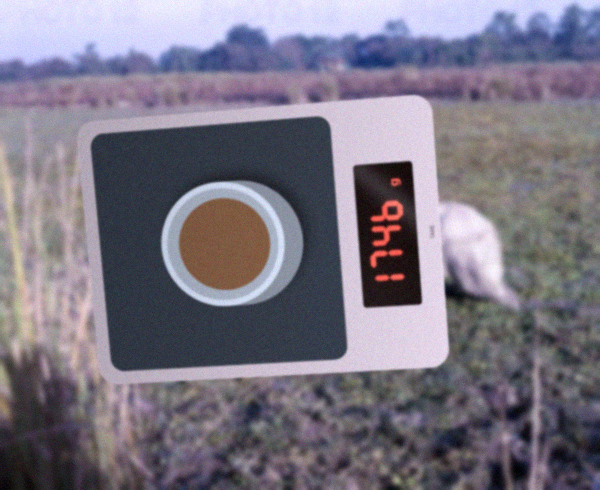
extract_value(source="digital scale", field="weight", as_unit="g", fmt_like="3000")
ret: 1746
